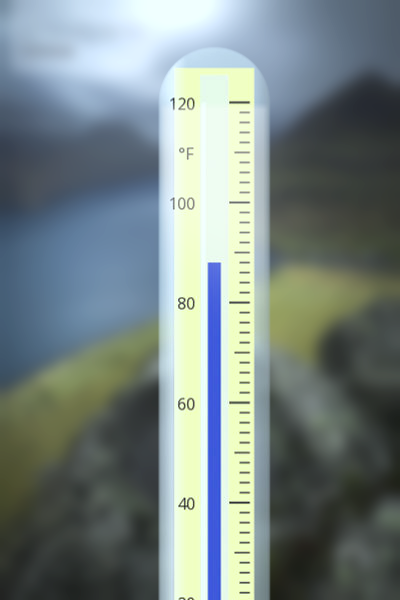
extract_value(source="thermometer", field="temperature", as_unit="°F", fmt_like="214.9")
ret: 88
